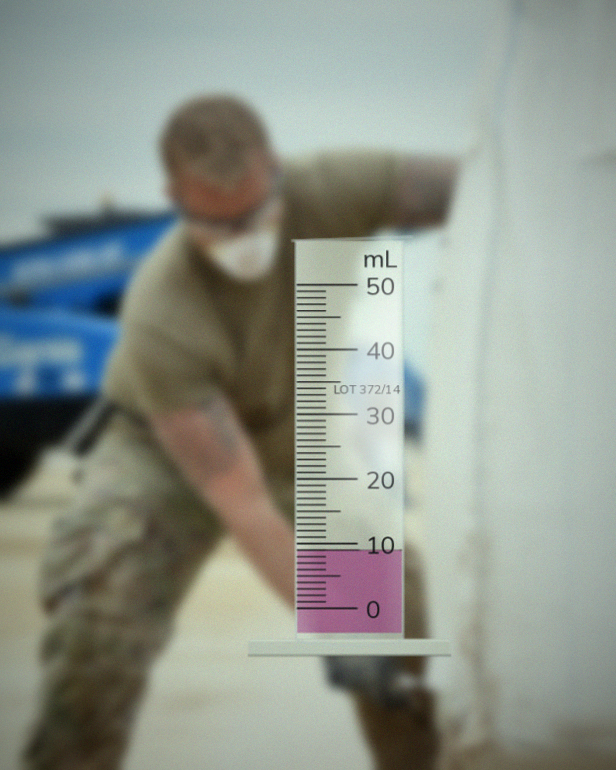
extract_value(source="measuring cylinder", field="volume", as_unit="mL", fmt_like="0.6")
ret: 9
